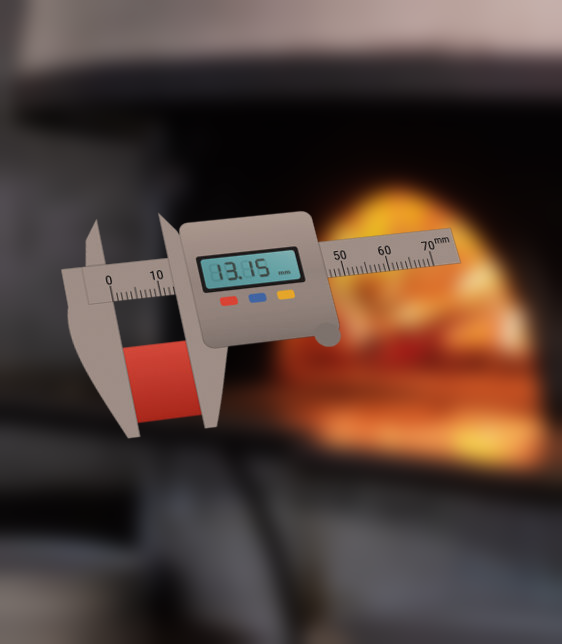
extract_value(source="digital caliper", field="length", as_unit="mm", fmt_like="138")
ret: 13.15
